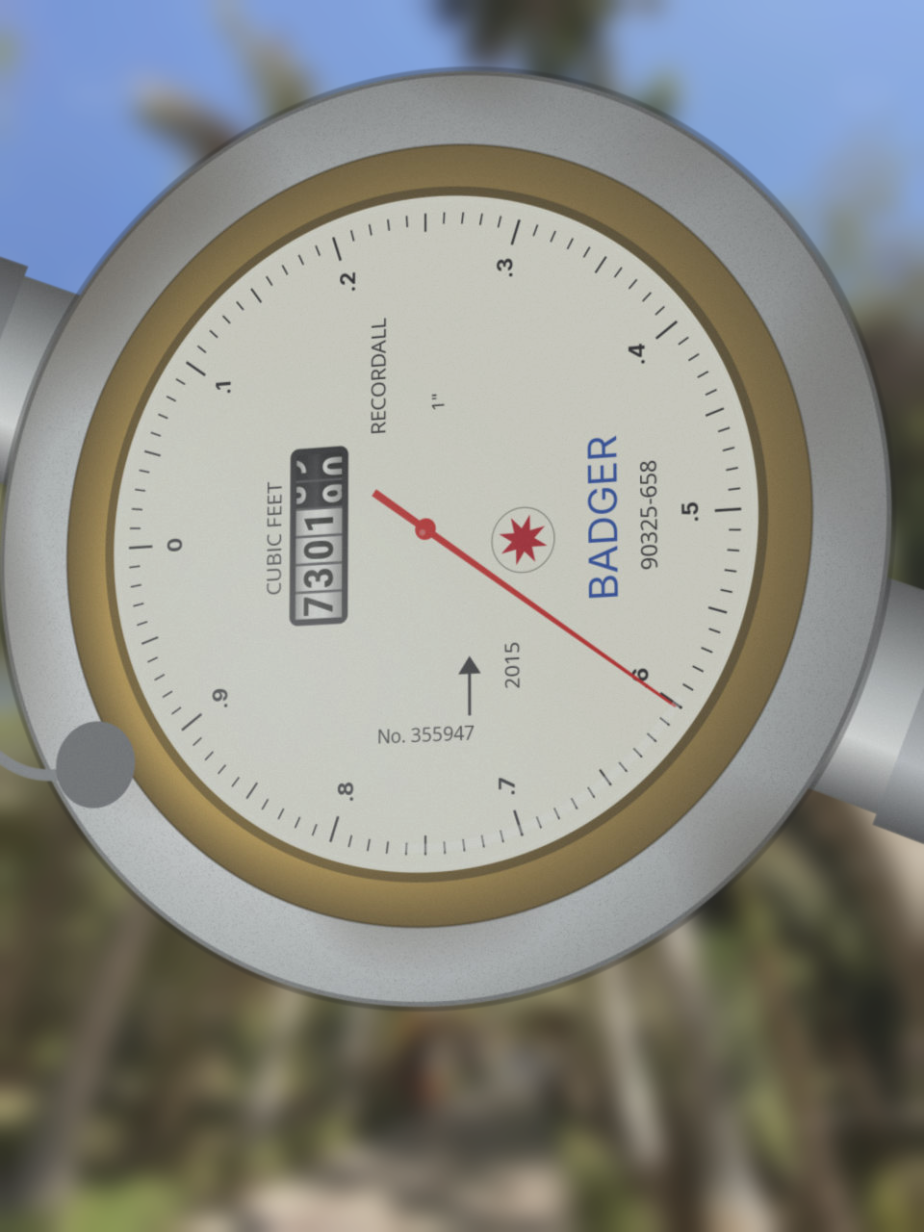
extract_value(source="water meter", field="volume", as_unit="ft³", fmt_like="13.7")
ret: 730189.60
